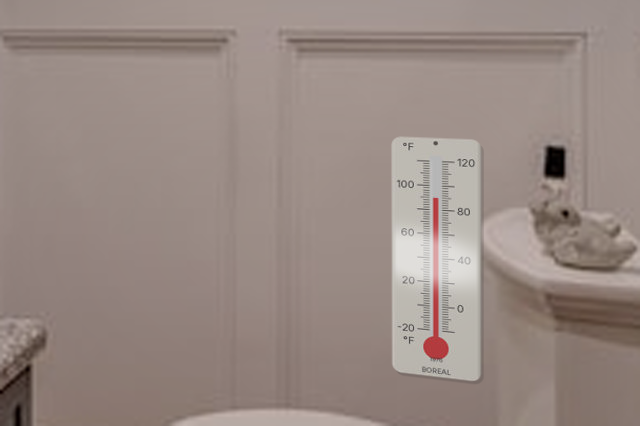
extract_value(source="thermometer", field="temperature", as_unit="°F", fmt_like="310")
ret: 90
